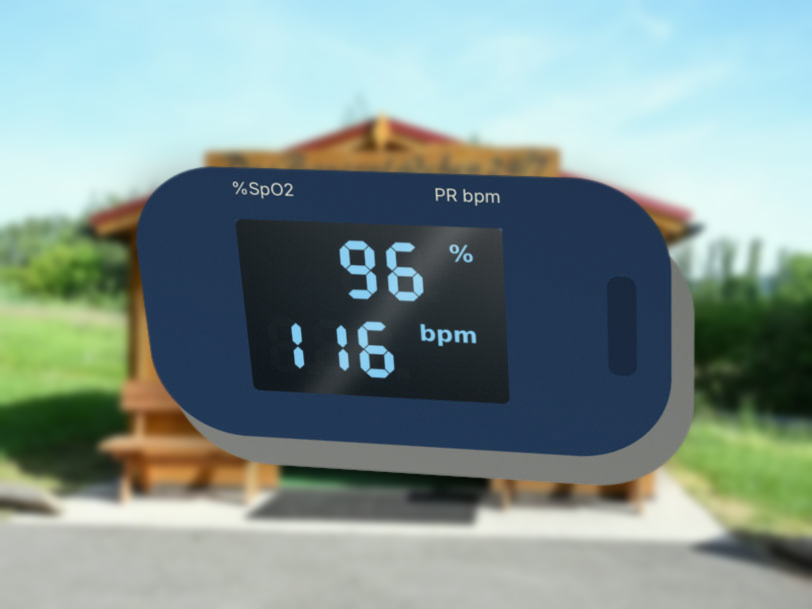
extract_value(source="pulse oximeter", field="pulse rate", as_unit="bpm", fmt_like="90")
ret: 116
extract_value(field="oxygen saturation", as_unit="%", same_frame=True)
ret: 96
